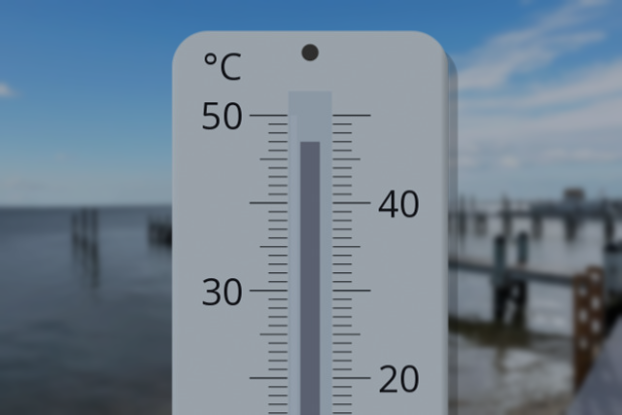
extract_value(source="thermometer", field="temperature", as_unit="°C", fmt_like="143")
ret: 47
